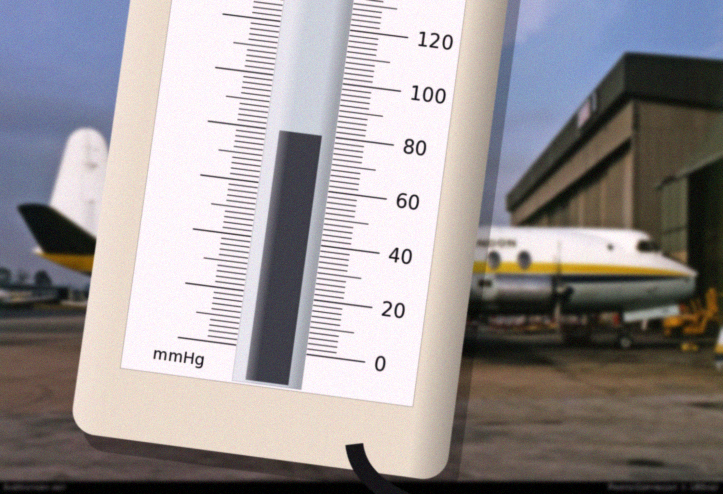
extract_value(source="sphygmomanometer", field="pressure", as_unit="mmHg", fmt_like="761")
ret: 80
